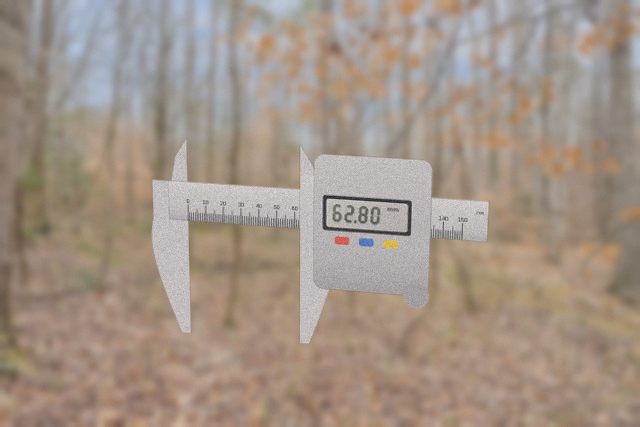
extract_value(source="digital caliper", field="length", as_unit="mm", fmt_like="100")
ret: 62.80
